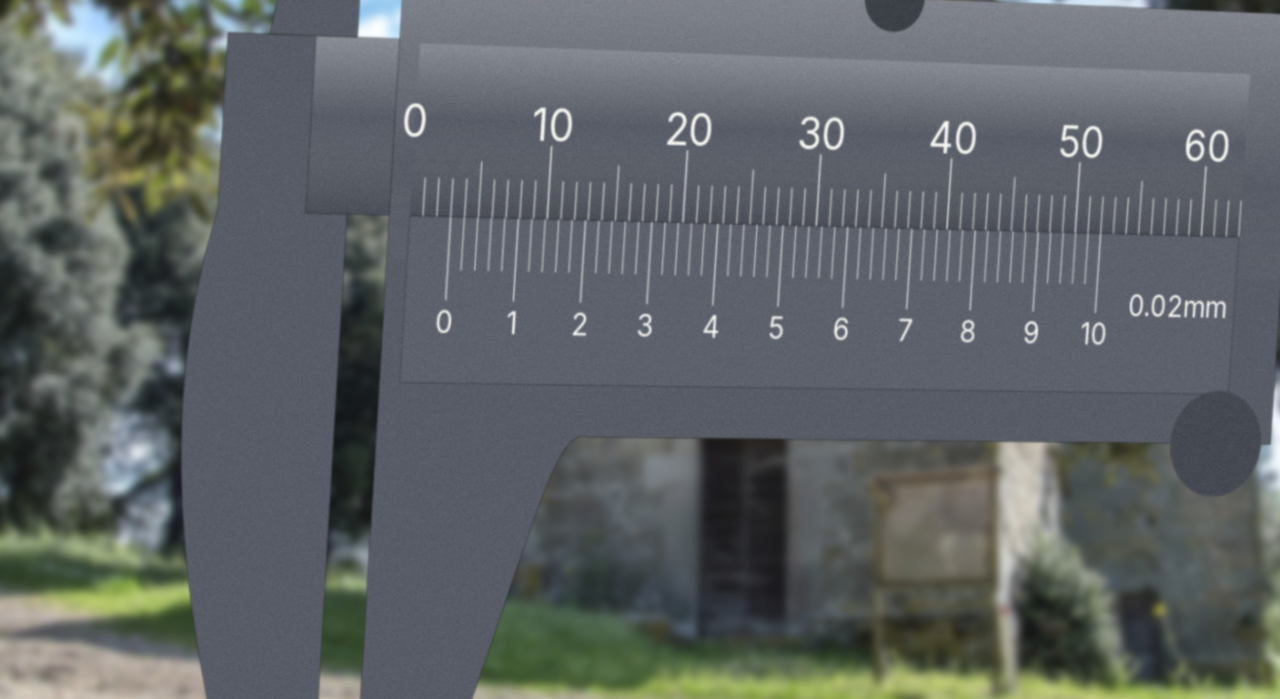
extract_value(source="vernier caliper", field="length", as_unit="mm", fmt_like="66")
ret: 3.0
